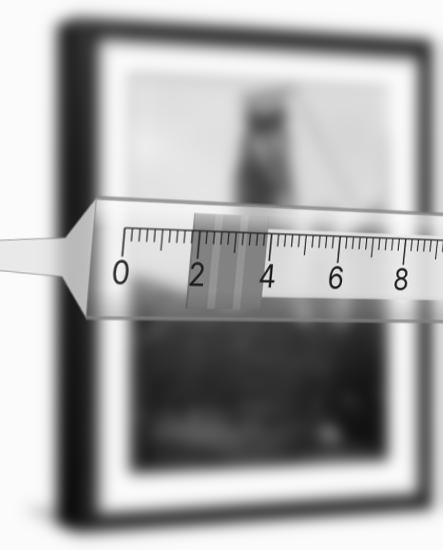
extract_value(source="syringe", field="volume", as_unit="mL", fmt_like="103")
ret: 1.8
